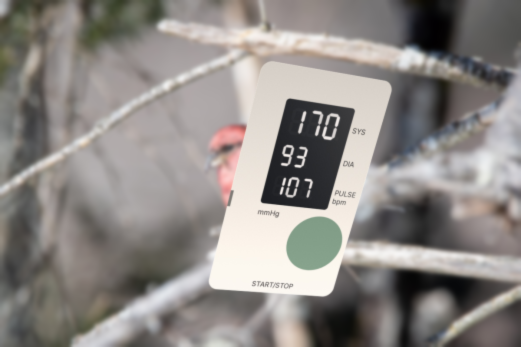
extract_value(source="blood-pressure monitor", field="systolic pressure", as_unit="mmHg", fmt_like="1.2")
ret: 170
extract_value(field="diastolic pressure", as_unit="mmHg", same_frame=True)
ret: 93
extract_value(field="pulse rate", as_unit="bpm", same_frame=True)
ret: 107
